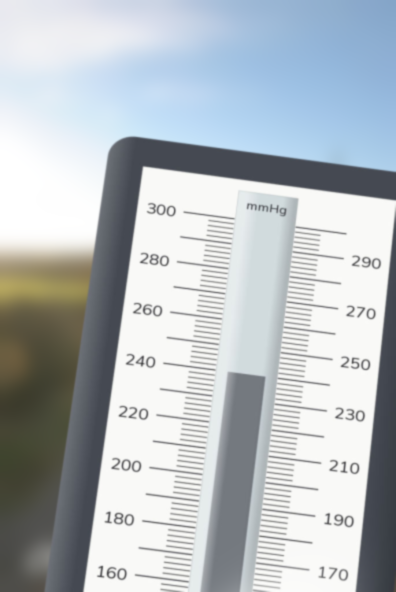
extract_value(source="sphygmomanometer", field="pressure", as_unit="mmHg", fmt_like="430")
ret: 240
